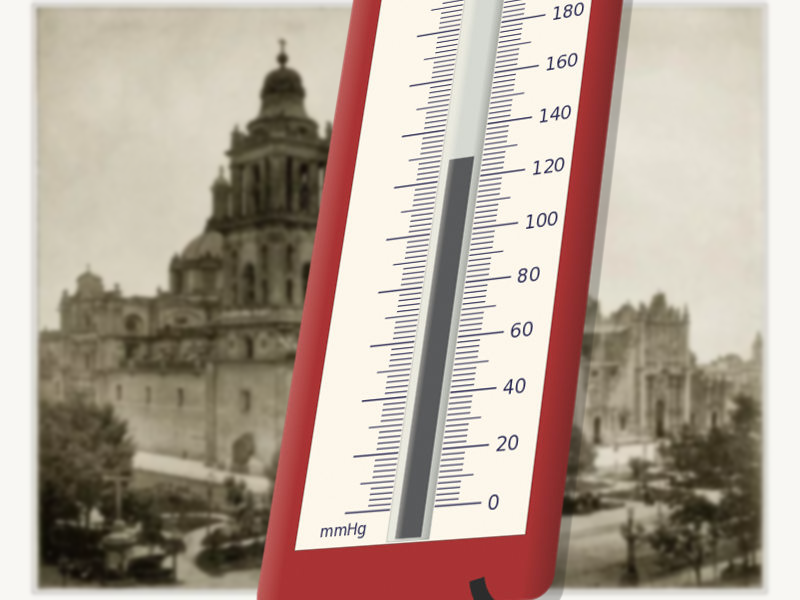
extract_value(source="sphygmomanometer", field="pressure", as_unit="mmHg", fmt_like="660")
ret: 128
